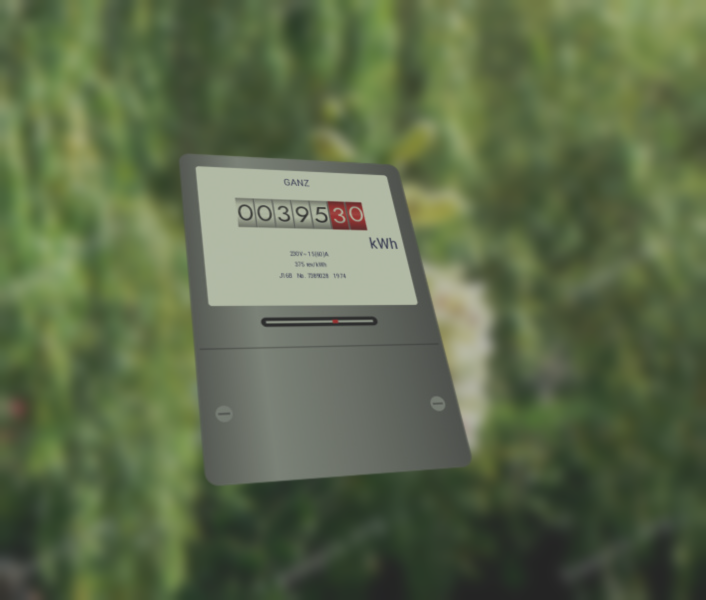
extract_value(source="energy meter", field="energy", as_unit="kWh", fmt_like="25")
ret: 395.30
